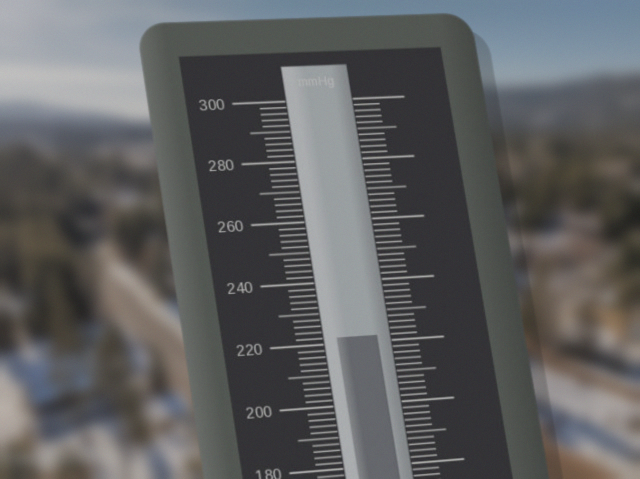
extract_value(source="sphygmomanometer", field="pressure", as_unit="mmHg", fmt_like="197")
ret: 222
